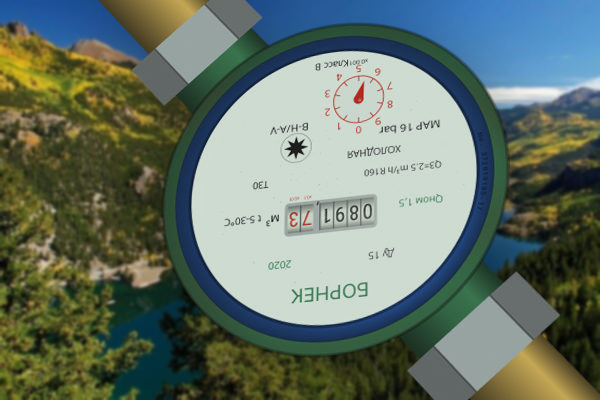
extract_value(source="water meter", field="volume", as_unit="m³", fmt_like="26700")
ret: 891.735
